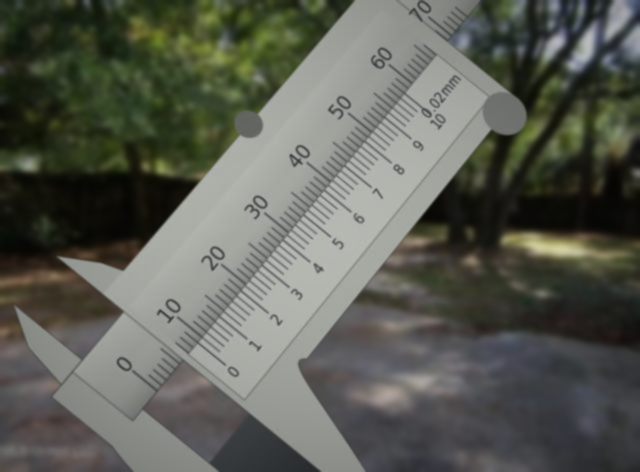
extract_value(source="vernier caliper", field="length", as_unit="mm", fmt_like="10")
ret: 9.0
